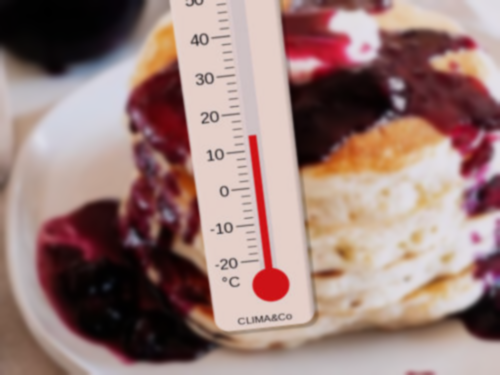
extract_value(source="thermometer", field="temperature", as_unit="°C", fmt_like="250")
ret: 14
